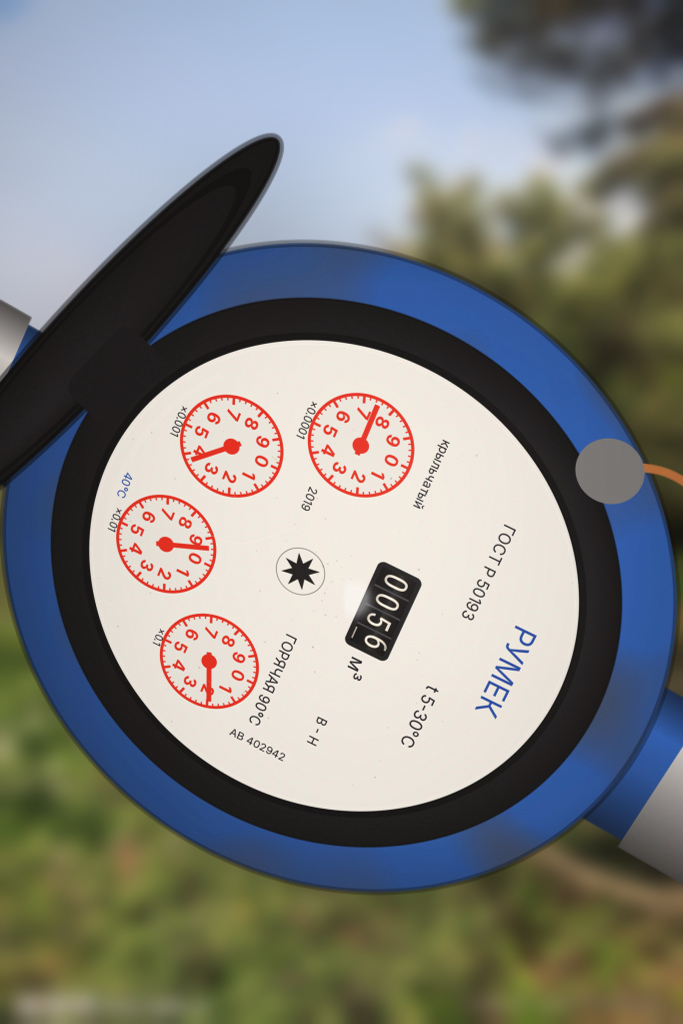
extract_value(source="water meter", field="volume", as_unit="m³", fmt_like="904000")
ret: 56.1937
